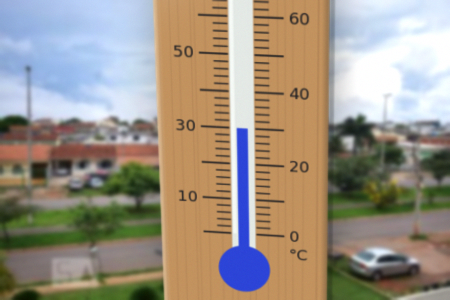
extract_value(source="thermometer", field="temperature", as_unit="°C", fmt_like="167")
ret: 30
